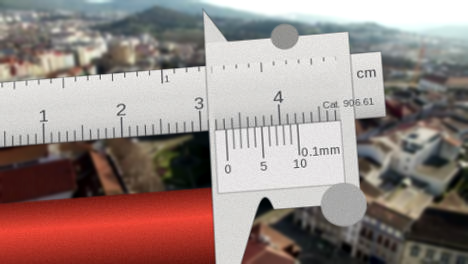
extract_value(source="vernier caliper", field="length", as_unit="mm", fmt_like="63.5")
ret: 33.2
